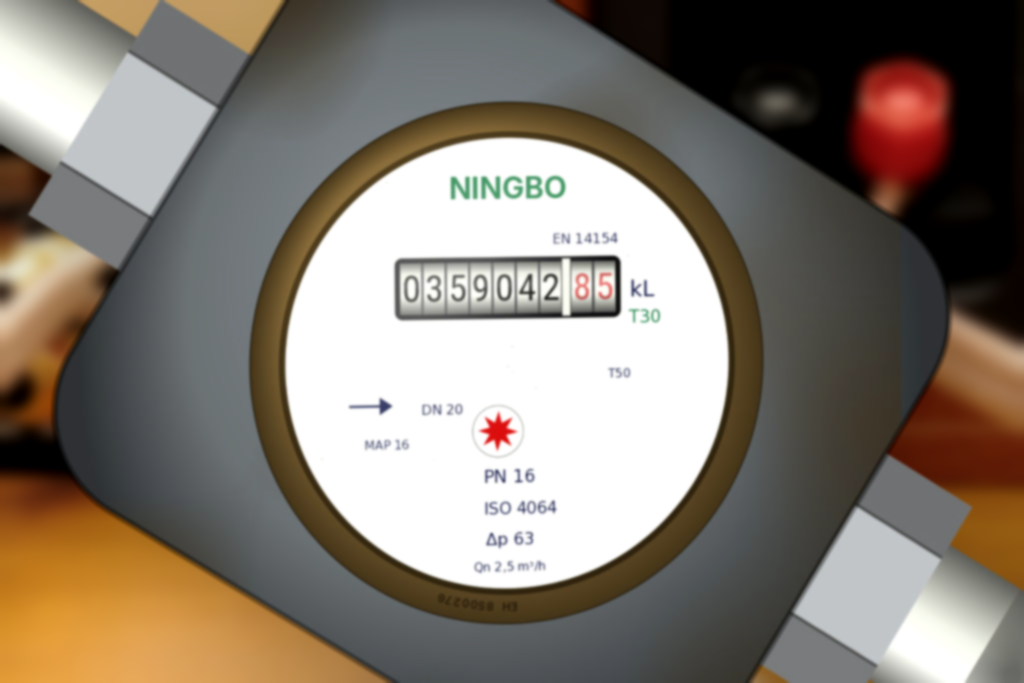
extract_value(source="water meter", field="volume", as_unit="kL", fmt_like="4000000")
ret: 359042.85
